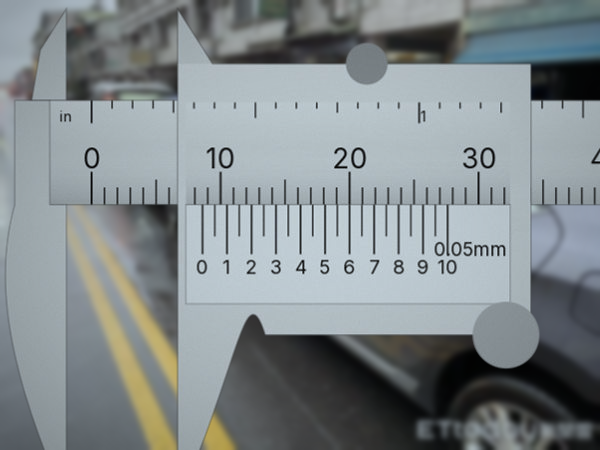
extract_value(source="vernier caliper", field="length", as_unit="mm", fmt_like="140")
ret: 8.6
